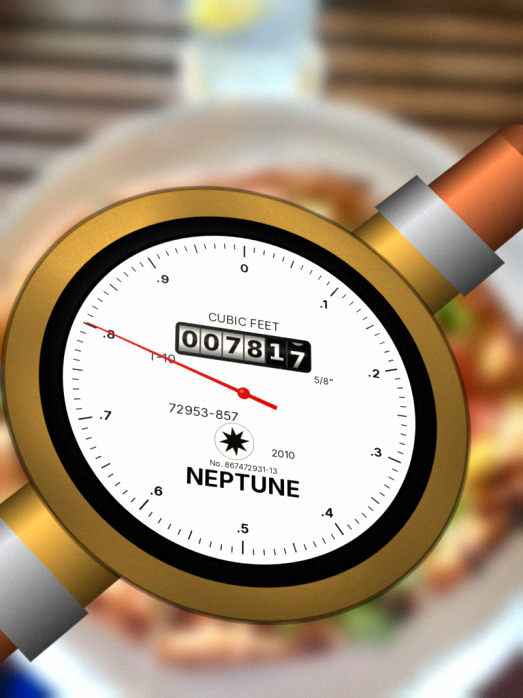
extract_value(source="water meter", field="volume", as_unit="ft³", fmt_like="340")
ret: 7816.80
